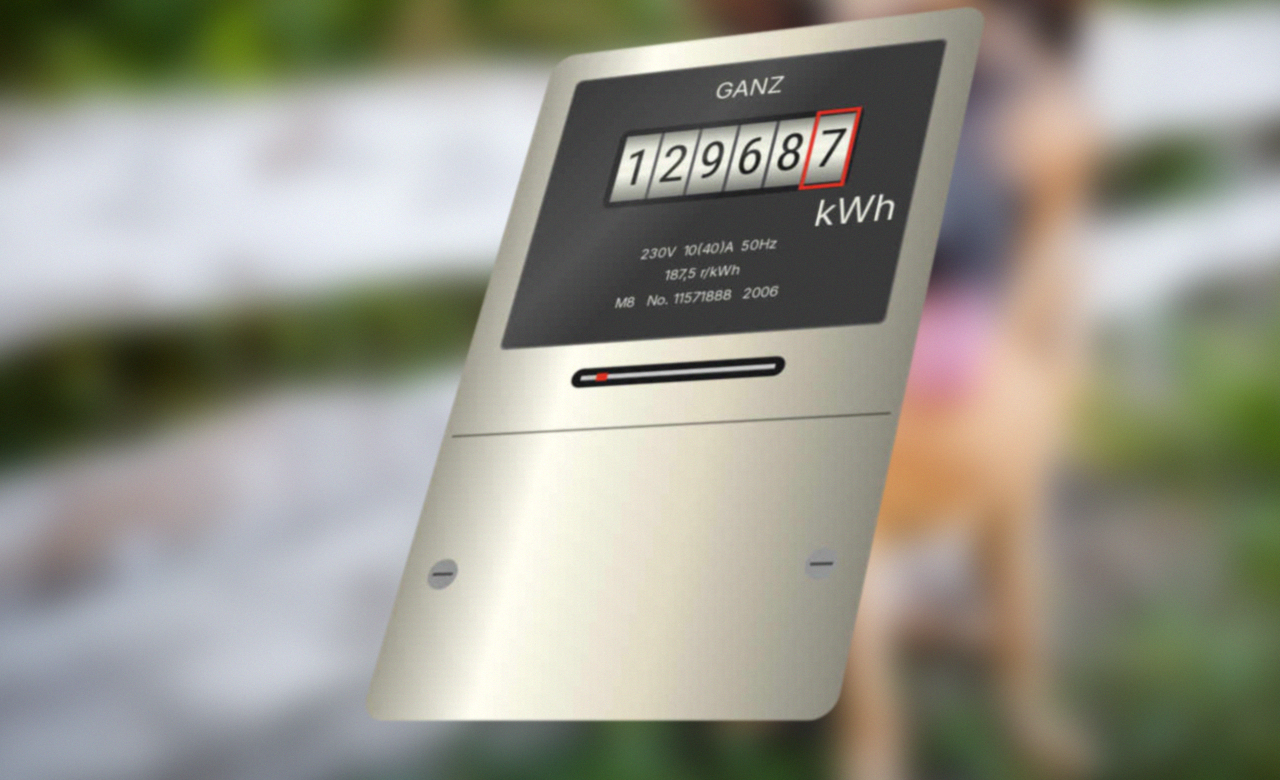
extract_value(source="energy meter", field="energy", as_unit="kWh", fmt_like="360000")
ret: 12968.7
